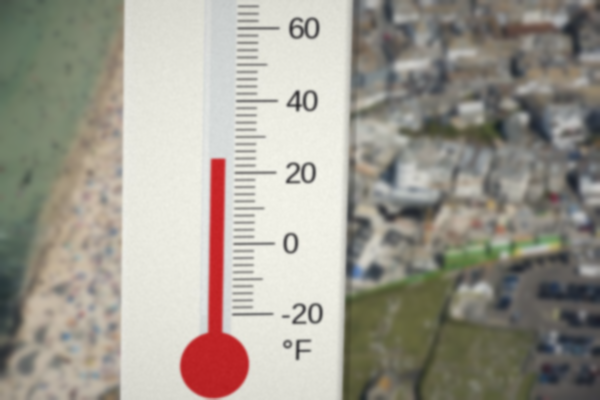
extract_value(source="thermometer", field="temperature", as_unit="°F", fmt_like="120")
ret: 24
